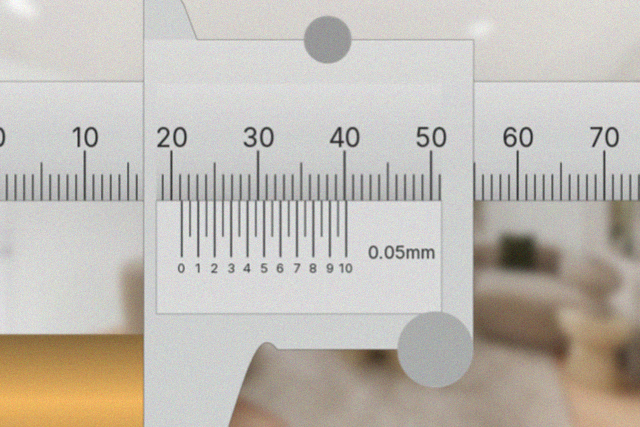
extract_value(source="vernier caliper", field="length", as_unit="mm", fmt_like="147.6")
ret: 21.2
